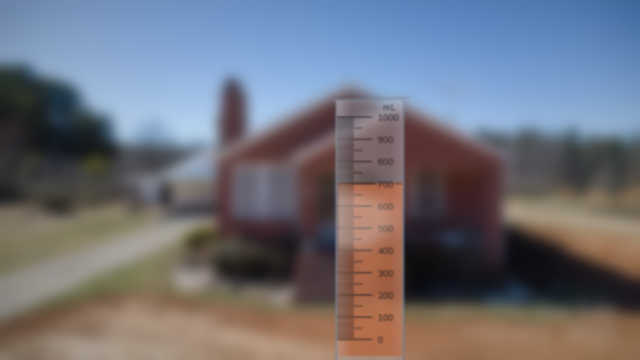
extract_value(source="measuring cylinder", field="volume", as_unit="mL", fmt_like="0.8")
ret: 700
